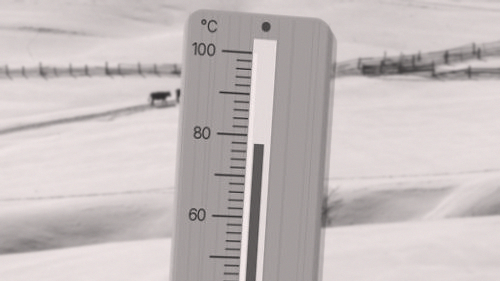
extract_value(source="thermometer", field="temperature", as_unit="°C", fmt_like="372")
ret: 78
